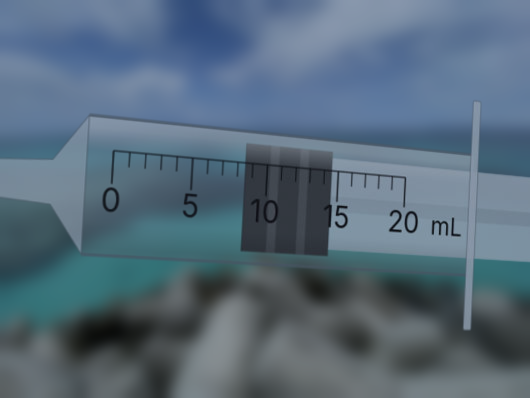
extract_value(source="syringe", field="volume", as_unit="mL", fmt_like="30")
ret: 8.5
